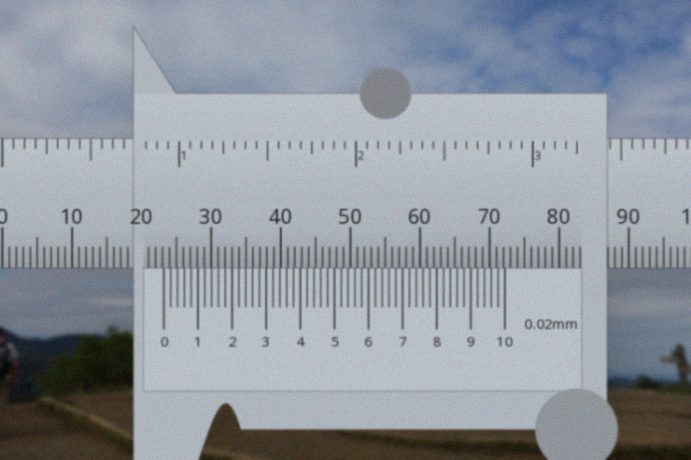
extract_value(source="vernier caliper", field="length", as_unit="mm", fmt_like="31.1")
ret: 23.2
